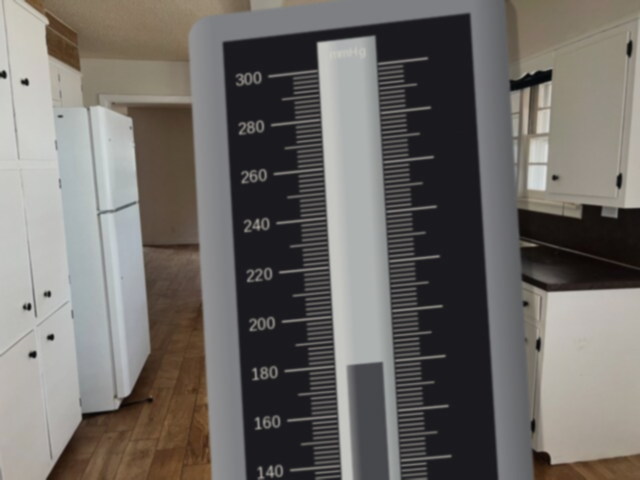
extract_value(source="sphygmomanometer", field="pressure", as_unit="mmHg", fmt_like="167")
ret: 180
